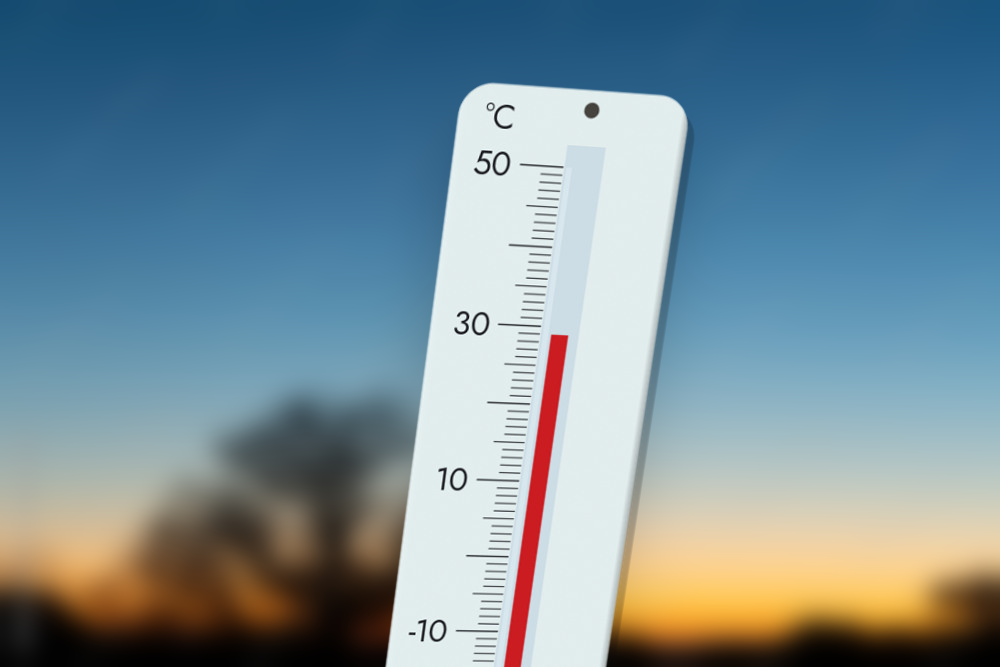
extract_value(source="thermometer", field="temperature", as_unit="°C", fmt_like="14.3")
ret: 29
